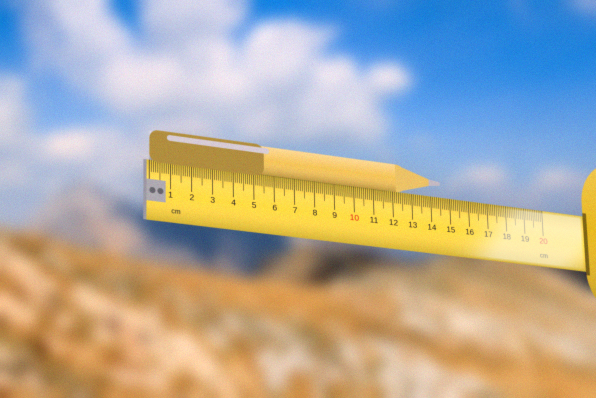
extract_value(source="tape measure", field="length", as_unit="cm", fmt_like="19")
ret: 14.5
